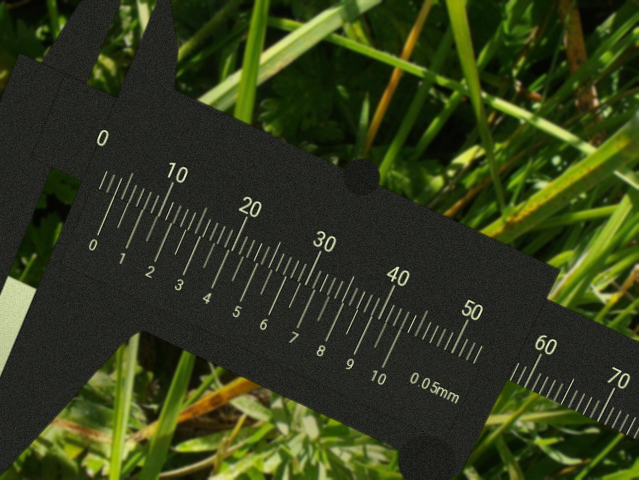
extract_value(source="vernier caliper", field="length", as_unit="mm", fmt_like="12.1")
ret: 4.0
